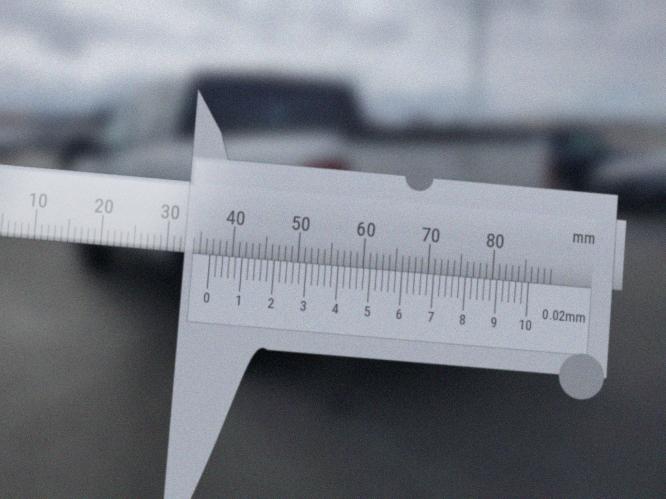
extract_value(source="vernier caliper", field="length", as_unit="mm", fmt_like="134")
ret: 36.6
